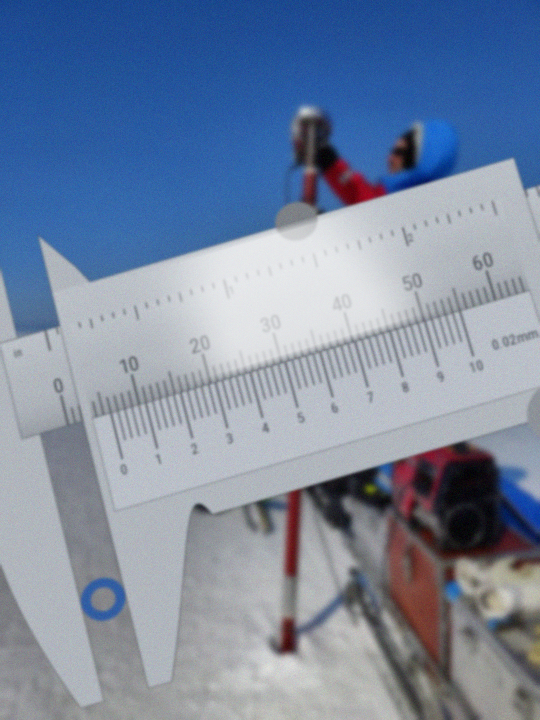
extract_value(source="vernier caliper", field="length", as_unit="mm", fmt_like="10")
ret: 6.0
